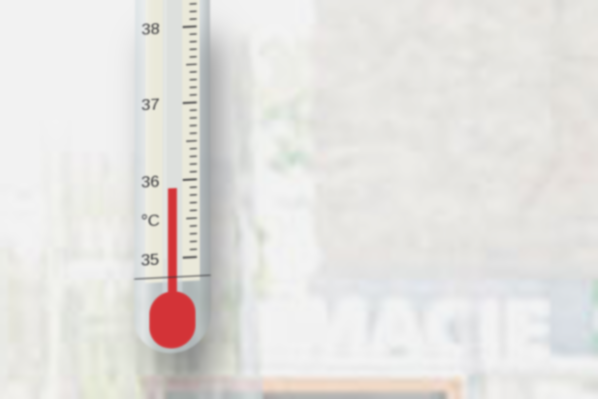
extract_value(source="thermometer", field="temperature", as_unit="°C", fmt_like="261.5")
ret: 35.9
